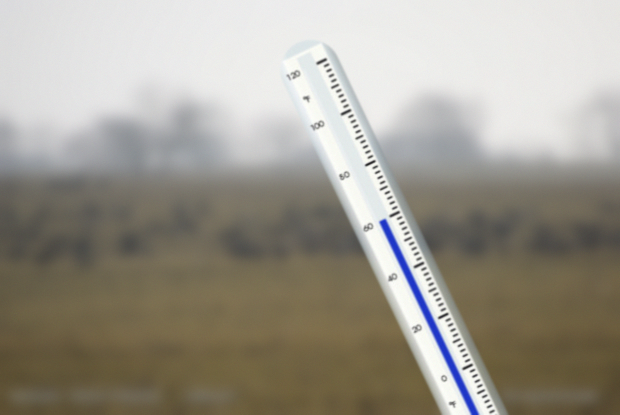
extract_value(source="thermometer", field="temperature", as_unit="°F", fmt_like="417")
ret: 60
